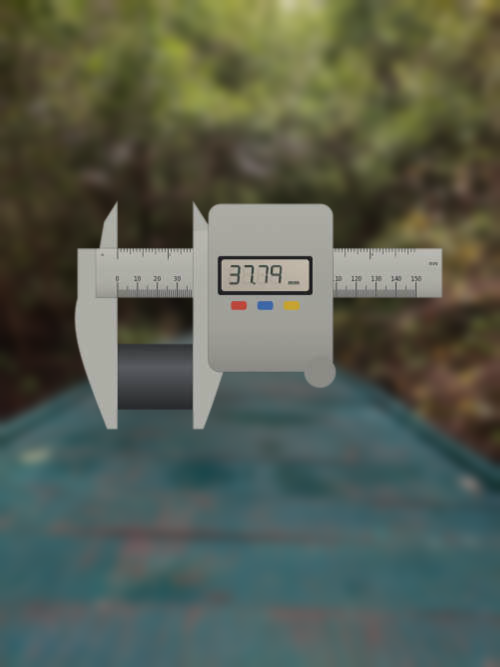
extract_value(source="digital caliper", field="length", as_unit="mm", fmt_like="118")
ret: 37.79
